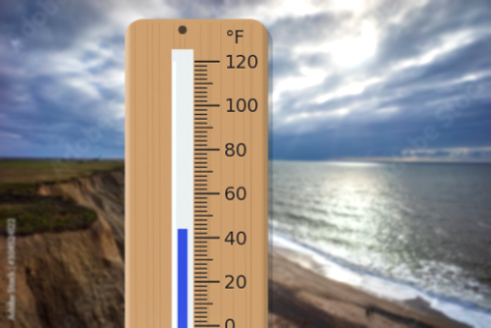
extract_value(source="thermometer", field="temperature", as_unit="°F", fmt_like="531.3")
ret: 44
